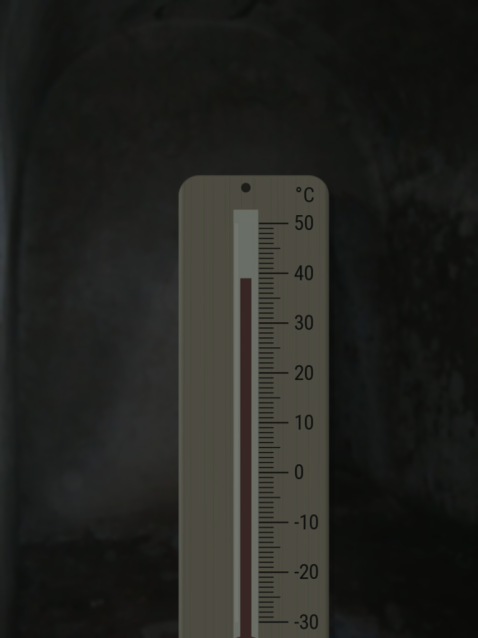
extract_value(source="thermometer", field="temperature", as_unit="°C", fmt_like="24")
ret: 39
